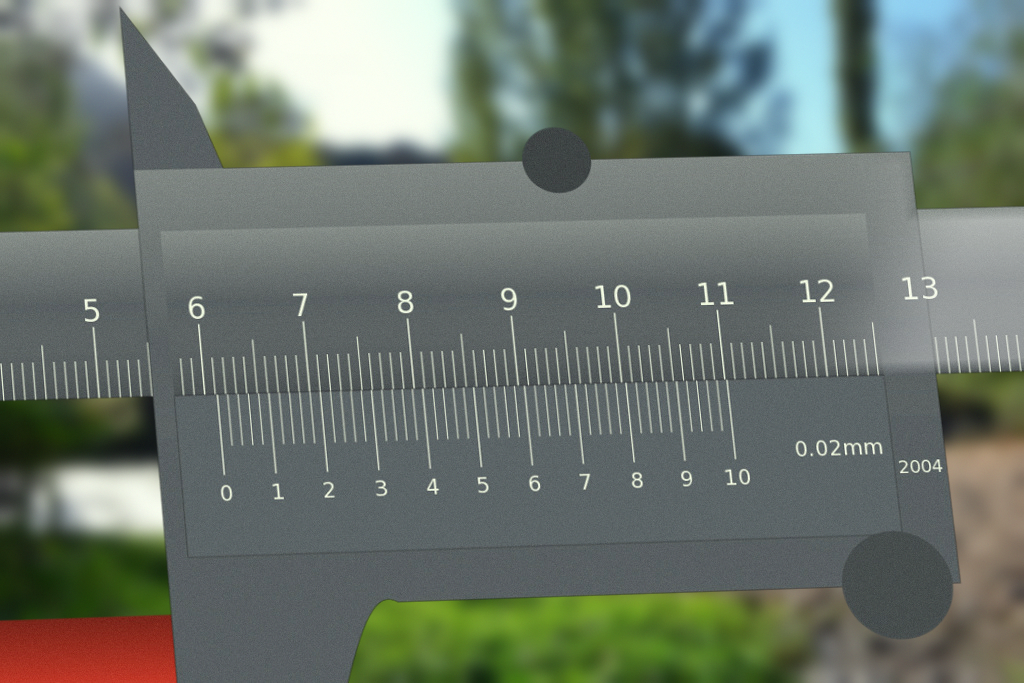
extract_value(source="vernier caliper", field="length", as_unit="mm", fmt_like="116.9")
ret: 61.2
